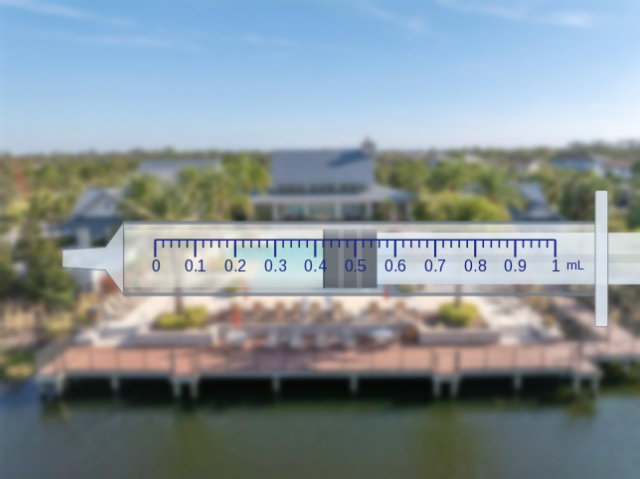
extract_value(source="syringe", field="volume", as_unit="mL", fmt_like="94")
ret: 0.42
